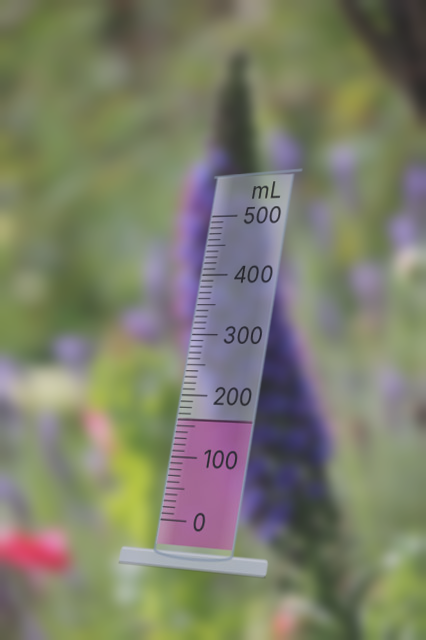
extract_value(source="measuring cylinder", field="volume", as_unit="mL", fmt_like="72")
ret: 160
